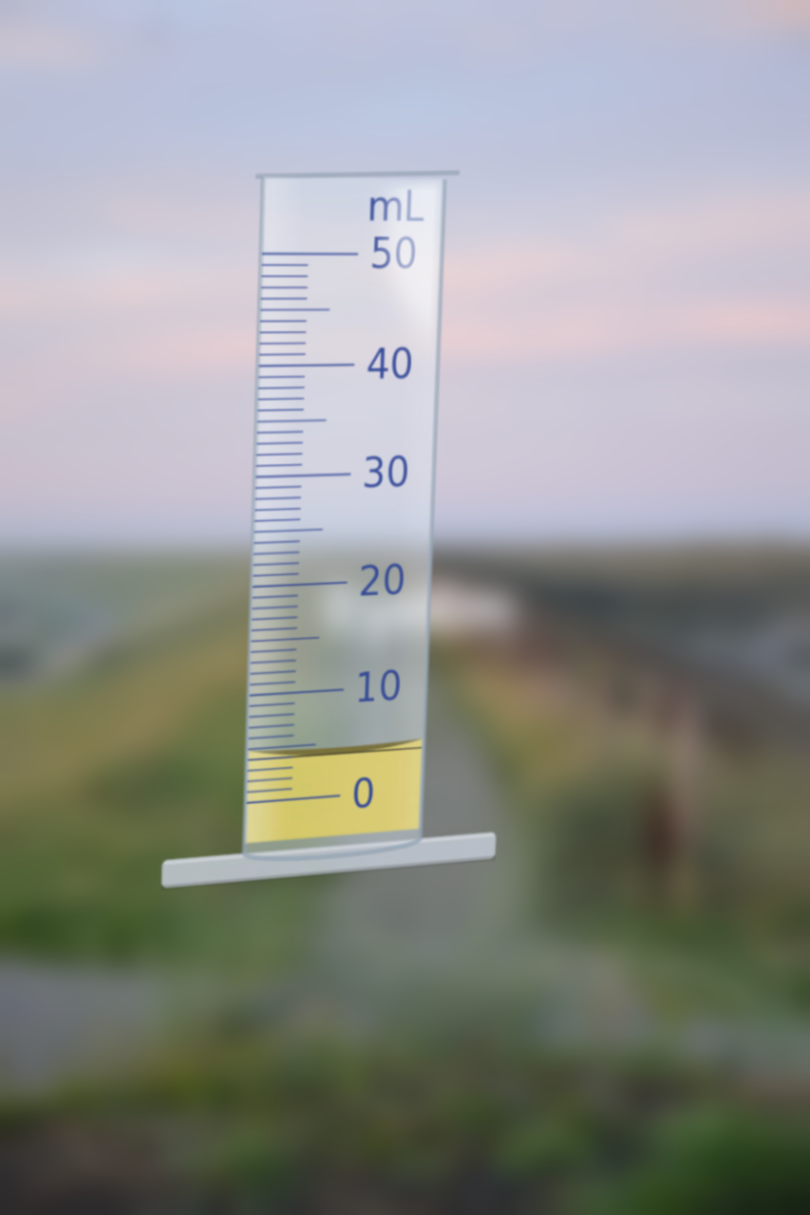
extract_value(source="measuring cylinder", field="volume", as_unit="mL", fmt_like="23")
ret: 4
